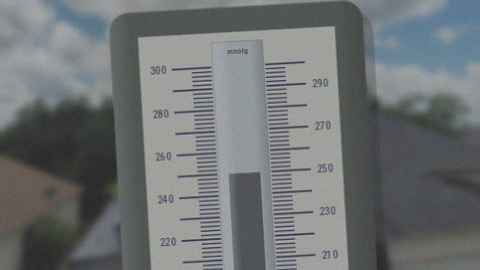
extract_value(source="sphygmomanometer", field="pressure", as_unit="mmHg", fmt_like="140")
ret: 250
